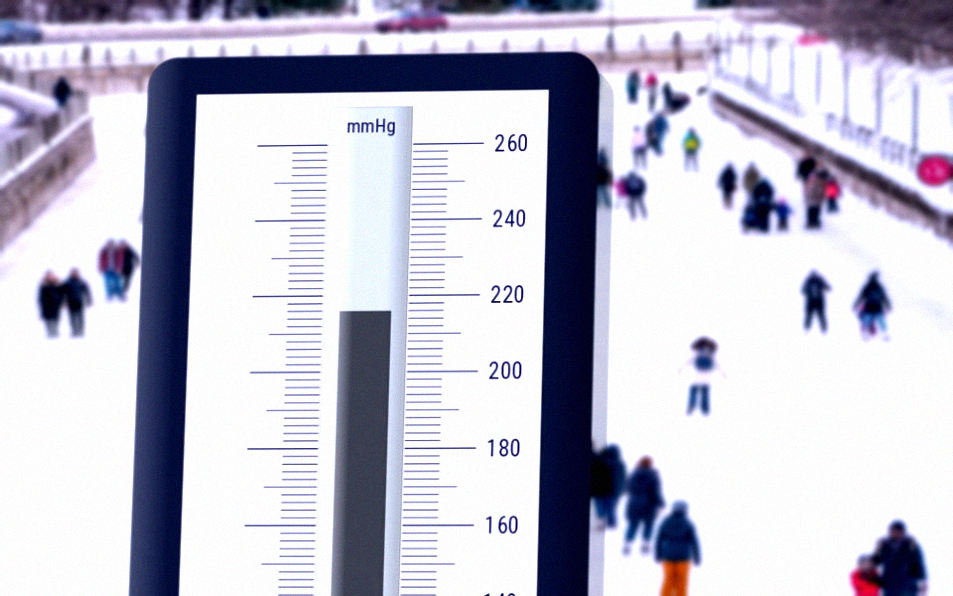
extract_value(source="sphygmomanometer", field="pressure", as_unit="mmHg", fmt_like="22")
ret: 216
